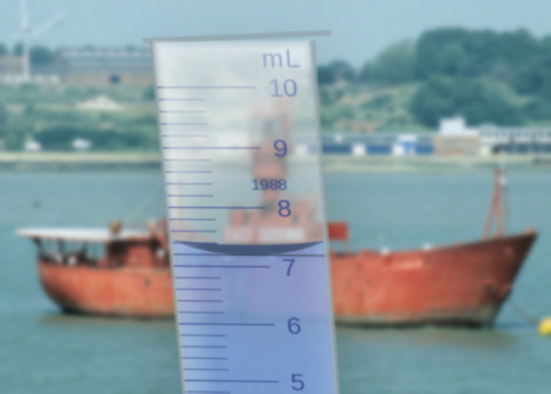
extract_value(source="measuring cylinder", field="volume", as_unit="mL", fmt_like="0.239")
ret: 7.2
